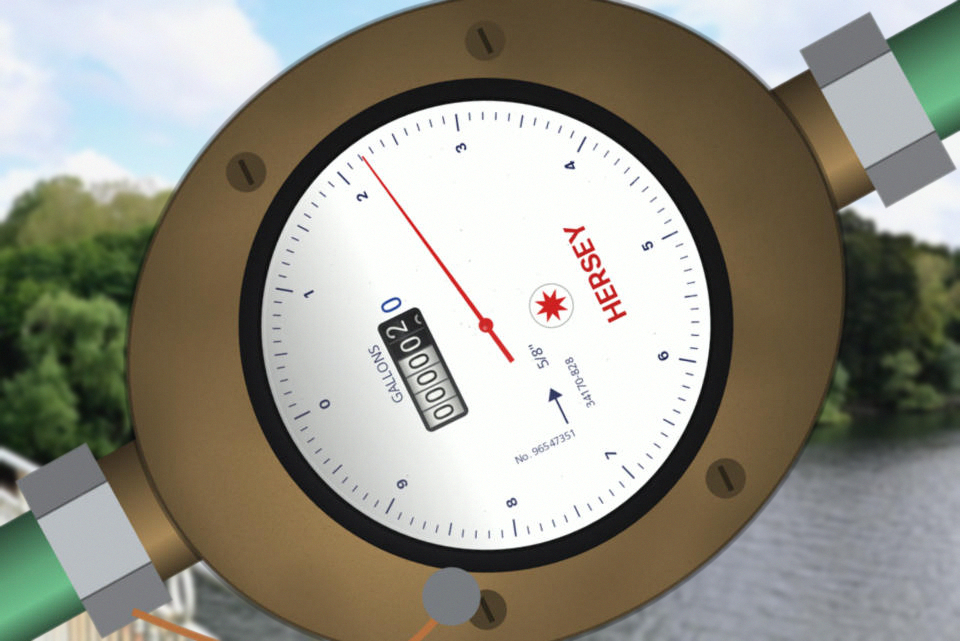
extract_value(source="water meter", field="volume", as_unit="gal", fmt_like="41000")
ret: 22.2
